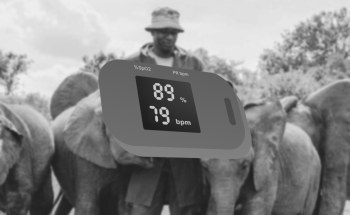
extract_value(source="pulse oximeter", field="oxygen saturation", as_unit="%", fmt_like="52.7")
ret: 89
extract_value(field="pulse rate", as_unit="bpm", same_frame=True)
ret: 79
